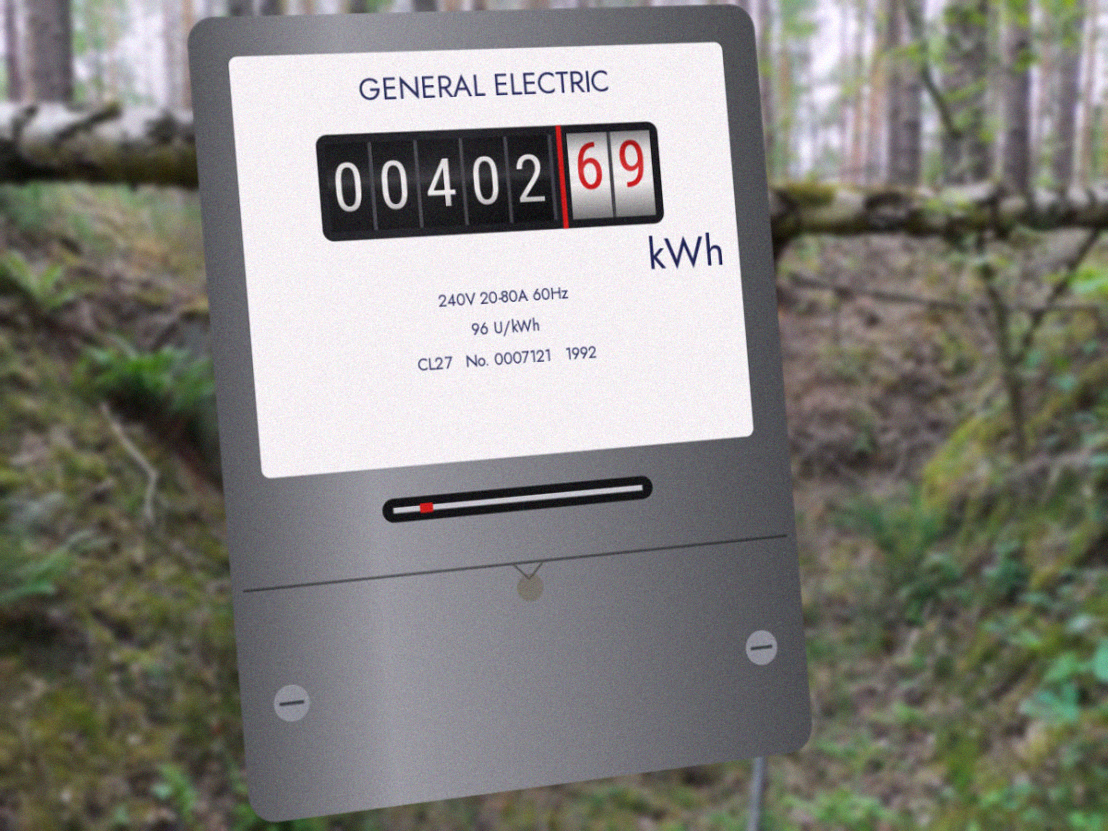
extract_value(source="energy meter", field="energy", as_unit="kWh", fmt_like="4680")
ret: 402.69
